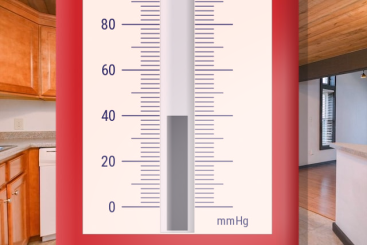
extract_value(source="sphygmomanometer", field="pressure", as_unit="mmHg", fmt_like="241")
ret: 40
